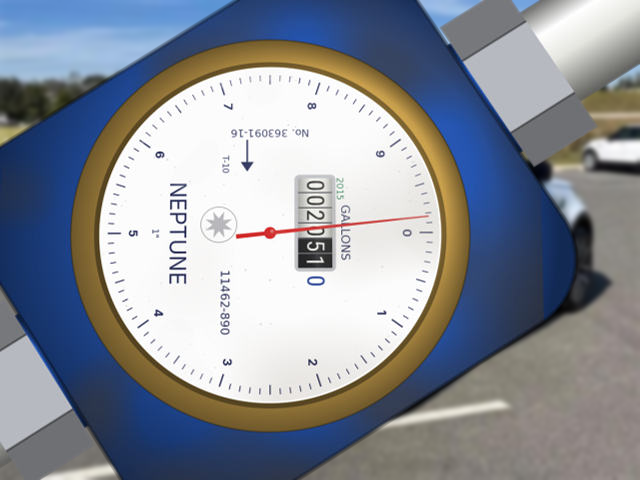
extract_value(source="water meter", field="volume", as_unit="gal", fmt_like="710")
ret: 20509.8
